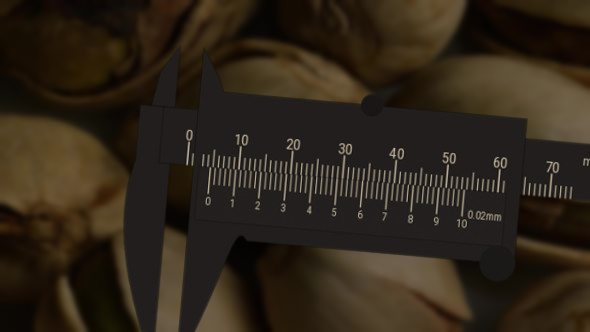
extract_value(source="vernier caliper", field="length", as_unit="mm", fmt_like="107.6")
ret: 4.5
